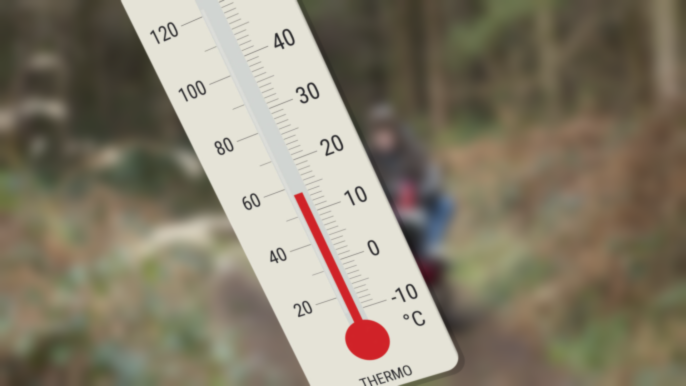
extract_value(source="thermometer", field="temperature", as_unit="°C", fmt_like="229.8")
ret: 14
